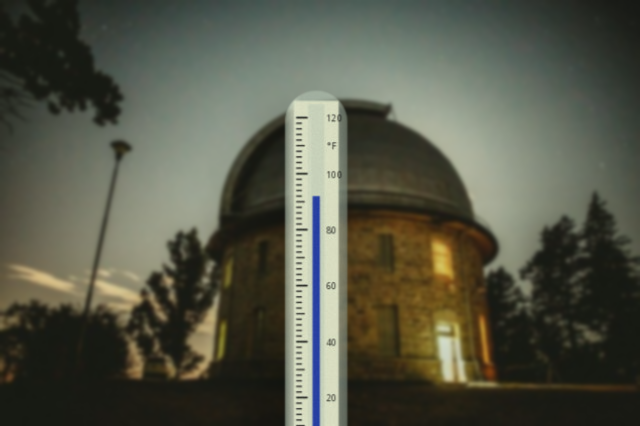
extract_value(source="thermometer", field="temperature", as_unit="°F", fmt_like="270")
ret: 92
